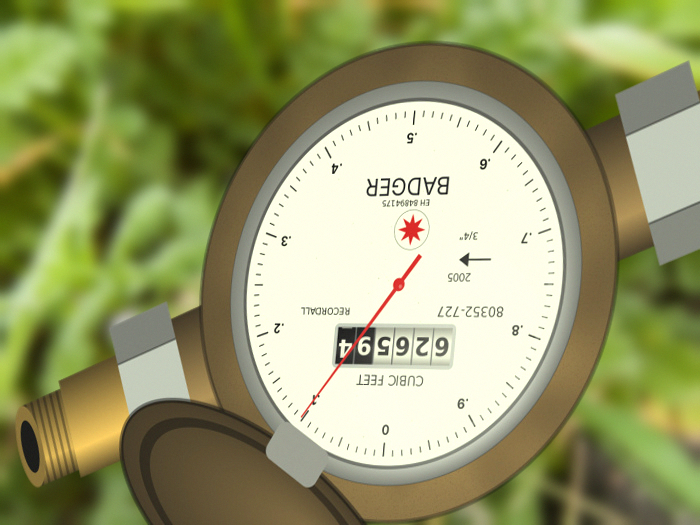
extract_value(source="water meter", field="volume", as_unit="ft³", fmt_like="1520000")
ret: 626594.10
